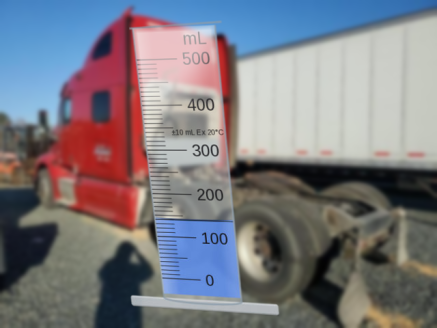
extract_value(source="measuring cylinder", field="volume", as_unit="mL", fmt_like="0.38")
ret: 140
